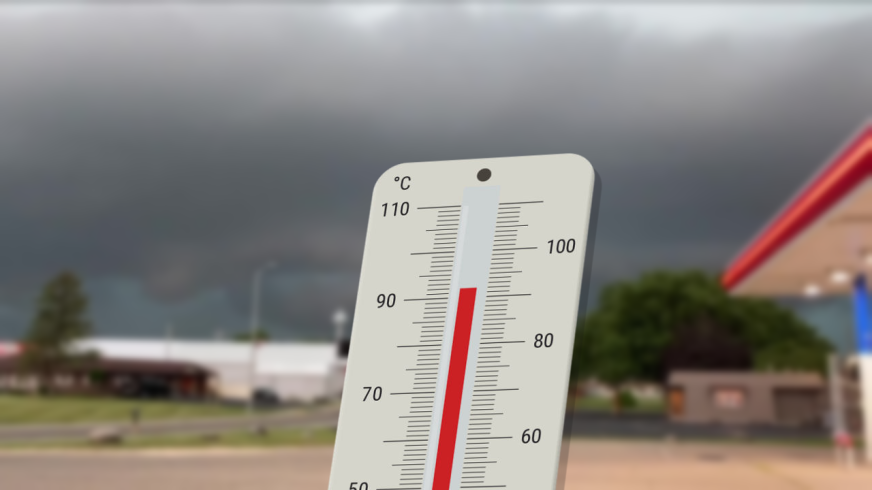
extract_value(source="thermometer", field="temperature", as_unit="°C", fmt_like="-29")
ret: 92
